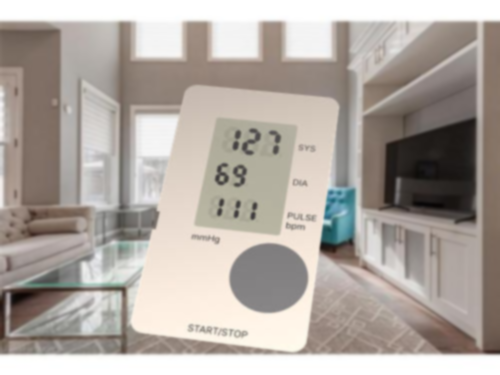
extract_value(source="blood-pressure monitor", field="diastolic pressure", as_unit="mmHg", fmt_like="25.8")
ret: 69
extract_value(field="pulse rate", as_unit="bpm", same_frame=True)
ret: 111
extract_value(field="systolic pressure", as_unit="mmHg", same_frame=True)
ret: 127
